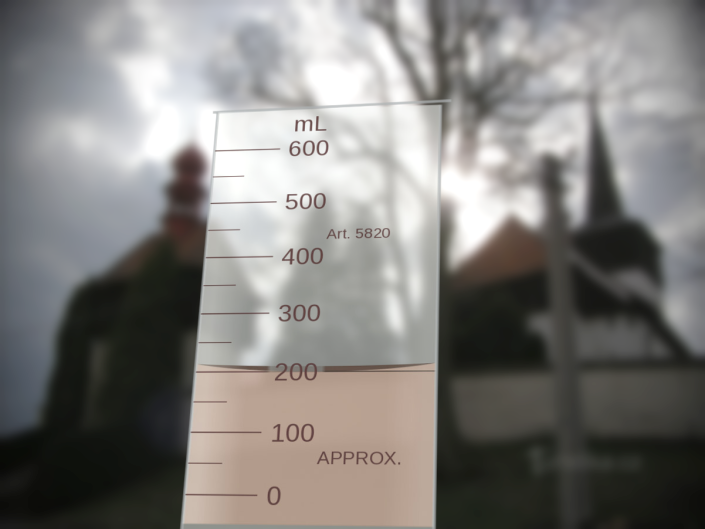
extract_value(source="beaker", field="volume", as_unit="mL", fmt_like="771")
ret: 200
